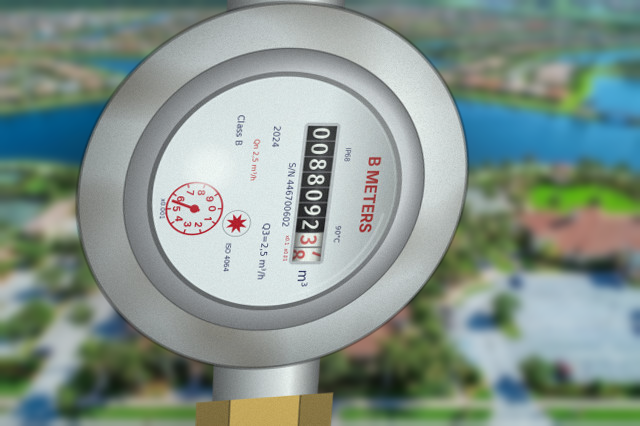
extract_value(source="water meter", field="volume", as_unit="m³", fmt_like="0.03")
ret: 88092.375
